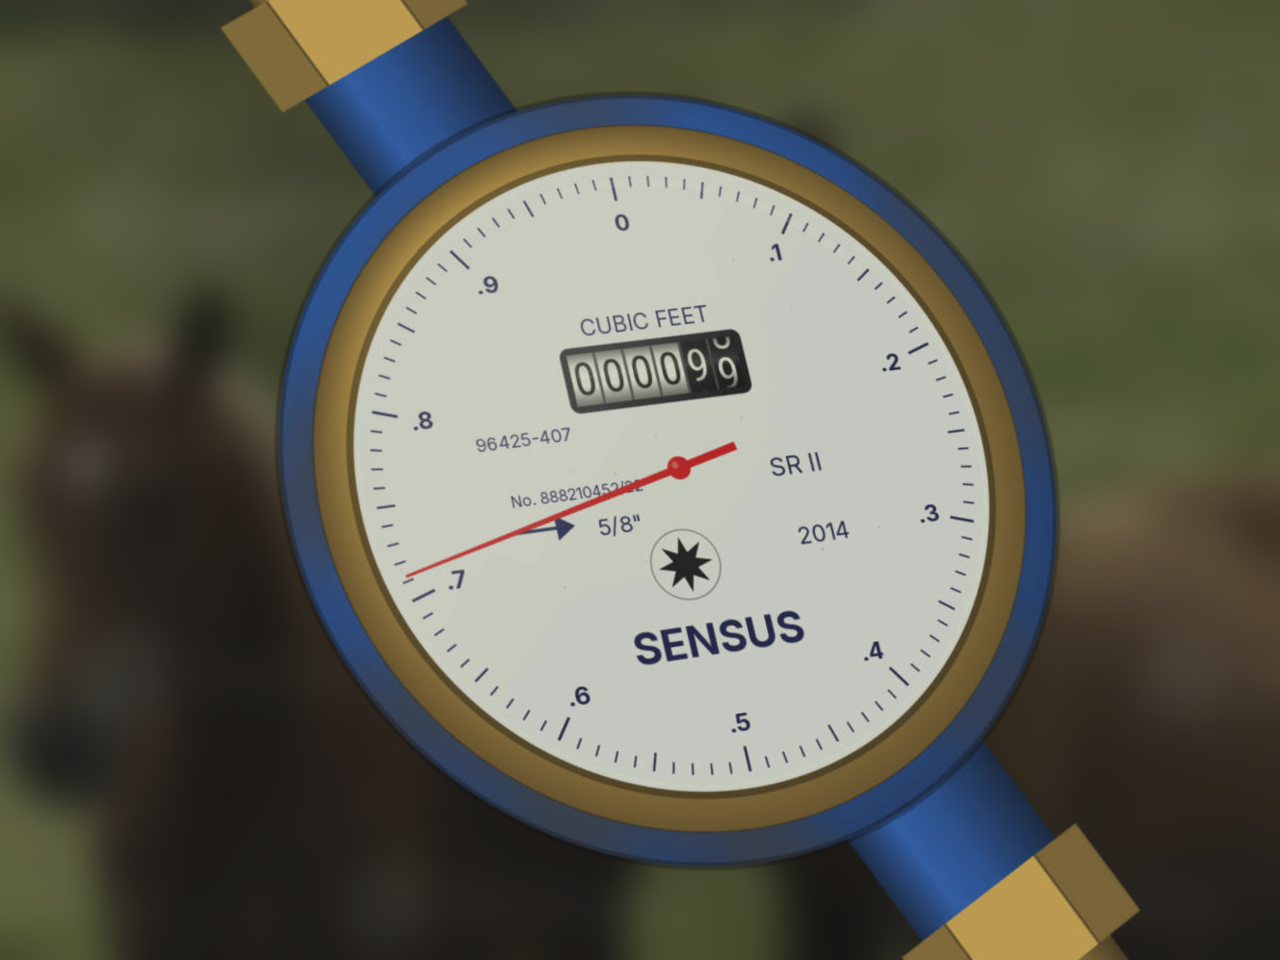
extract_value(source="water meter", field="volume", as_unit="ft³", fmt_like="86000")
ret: 98.71
